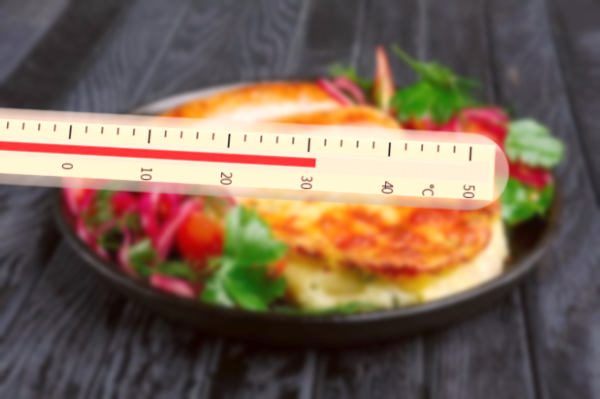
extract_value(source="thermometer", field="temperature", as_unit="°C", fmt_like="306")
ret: 31
